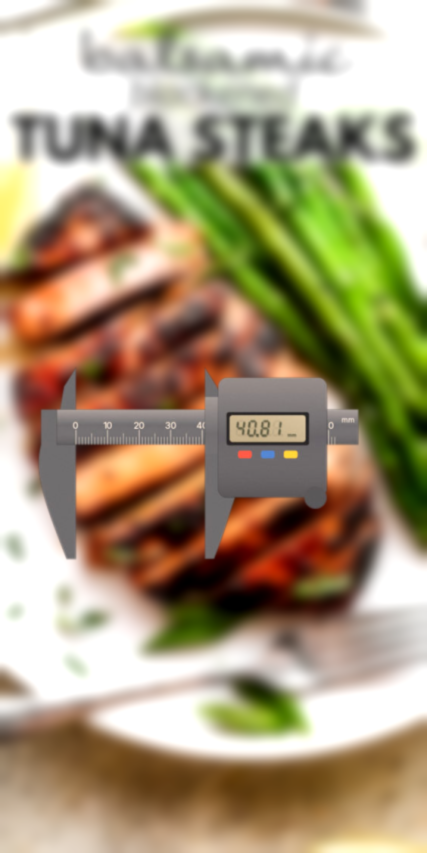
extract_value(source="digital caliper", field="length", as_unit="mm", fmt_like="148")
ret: 40.81
